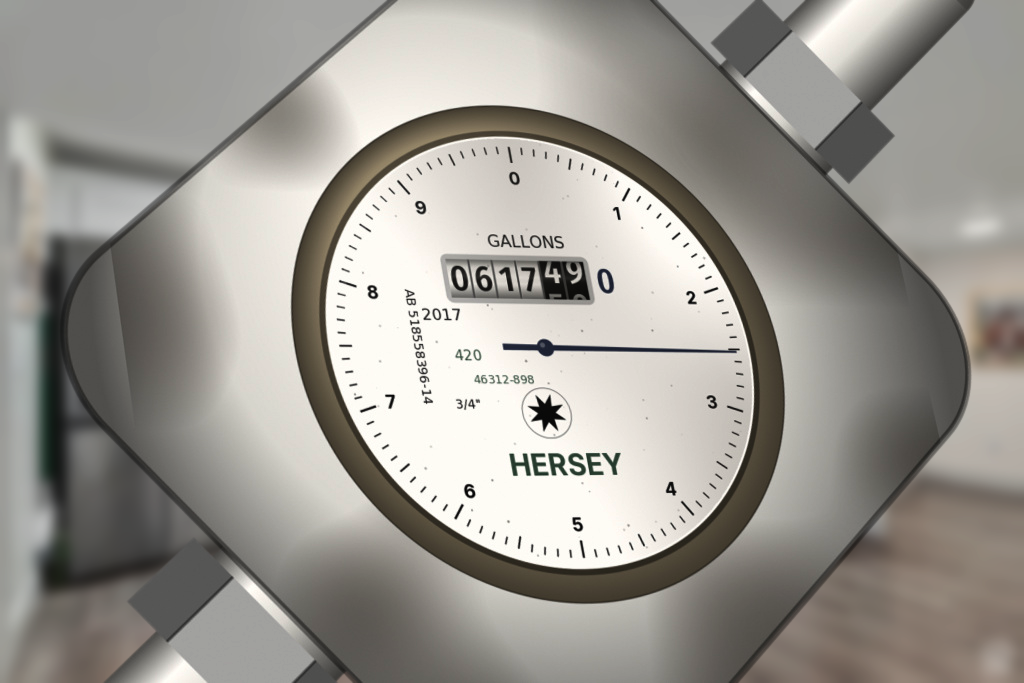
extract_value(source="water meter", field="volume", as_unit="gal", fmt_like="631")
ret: 617492.5
